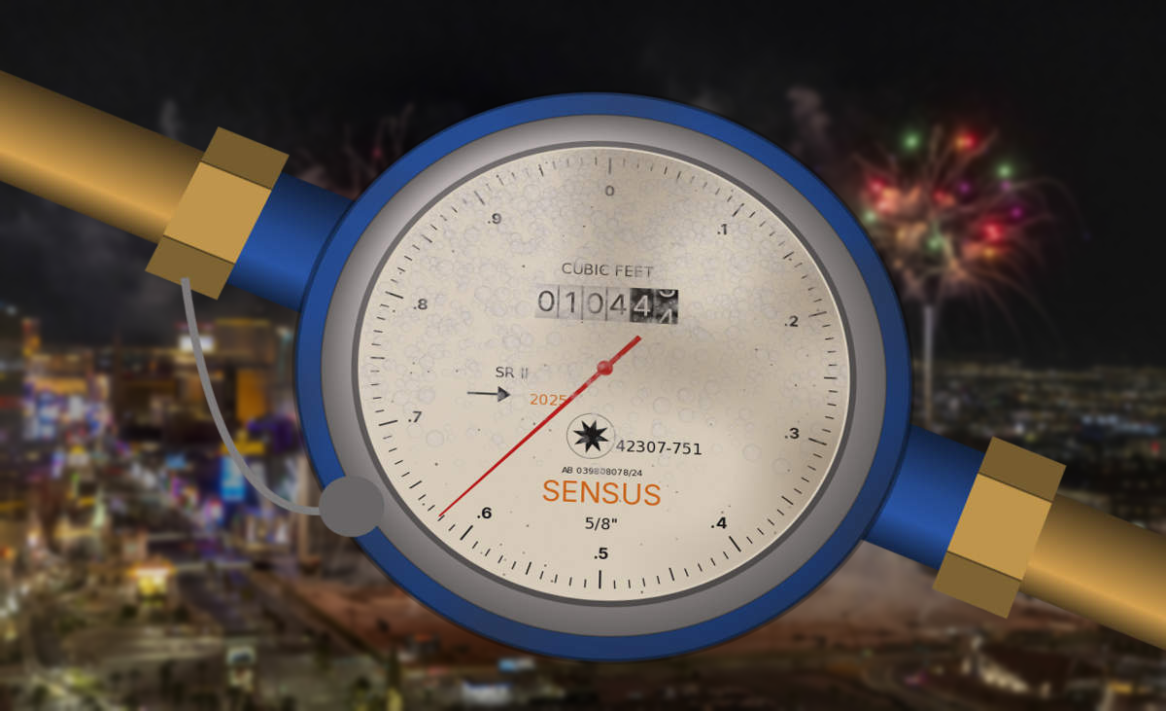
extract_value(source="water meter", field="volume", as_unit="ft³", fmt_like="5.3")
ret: 10443.62
